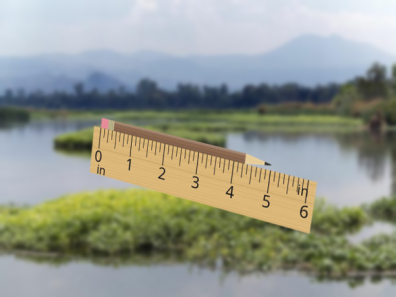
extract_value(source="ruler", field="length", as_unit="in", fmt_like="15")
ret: 5
